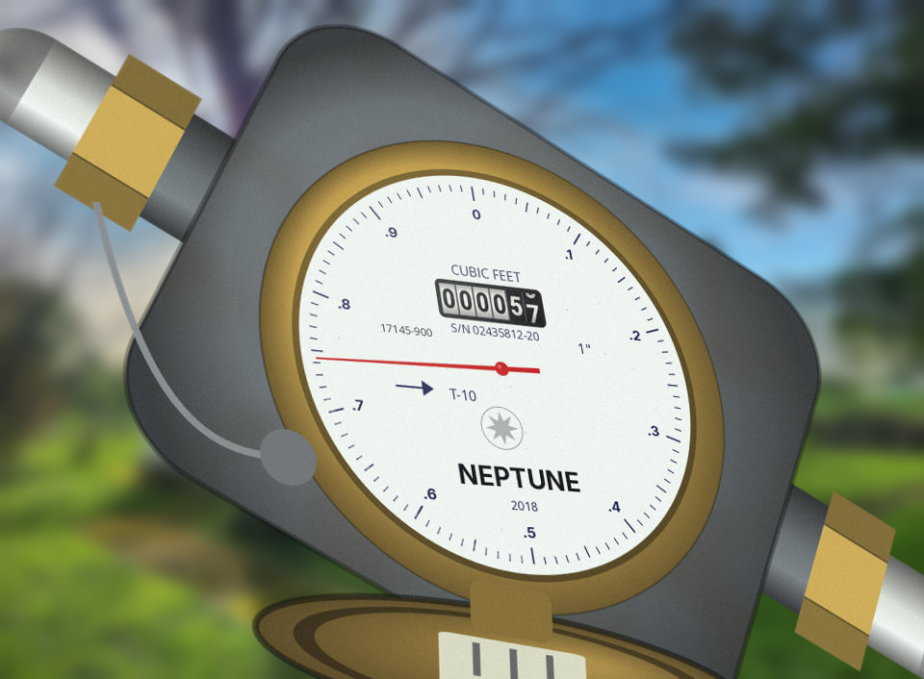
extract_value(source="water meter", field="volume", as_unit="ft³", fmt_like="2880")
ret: 56.74
